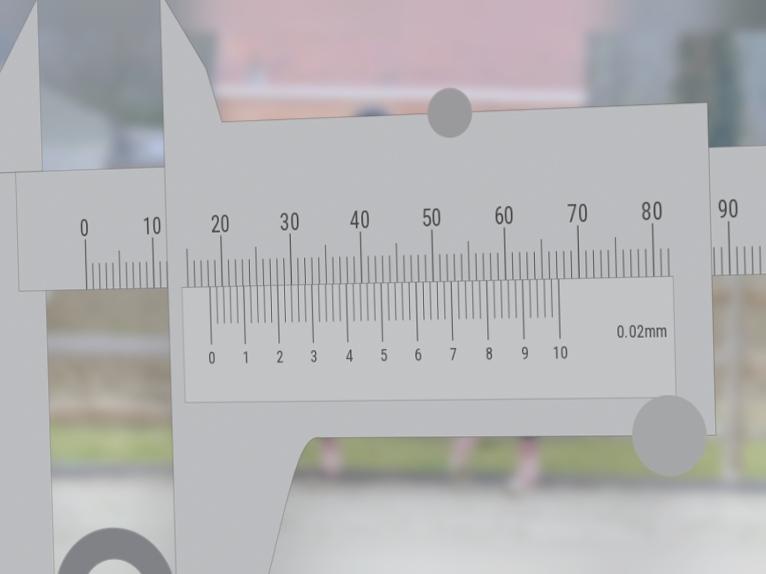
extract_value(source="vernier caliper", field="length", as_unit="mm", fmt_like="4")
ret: 18.2
